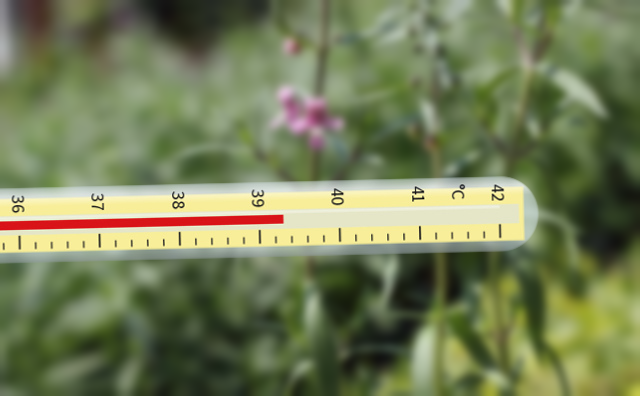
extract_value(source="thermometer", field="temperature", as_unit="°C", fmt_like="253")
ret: 39.3
